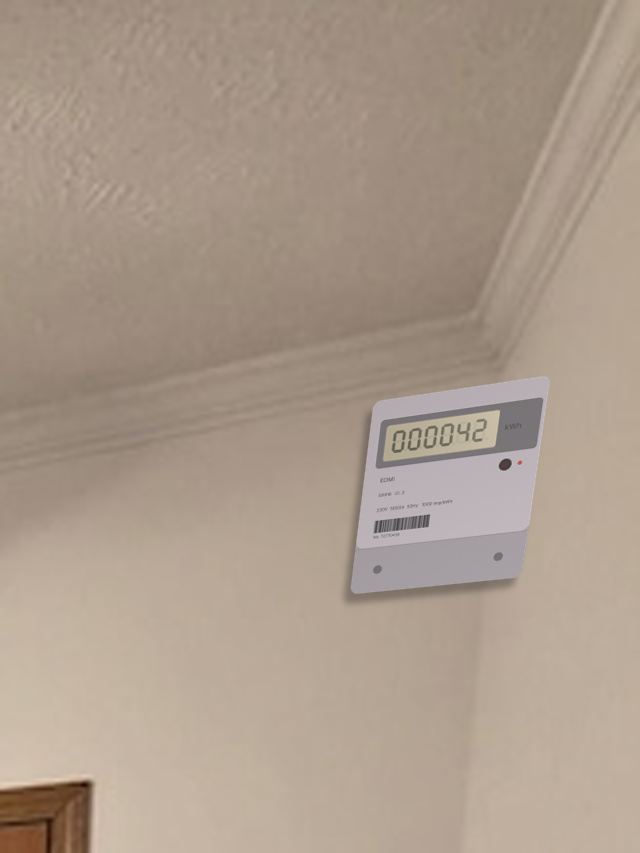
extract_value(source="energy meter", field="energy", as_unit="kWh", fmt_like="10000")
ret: 42
